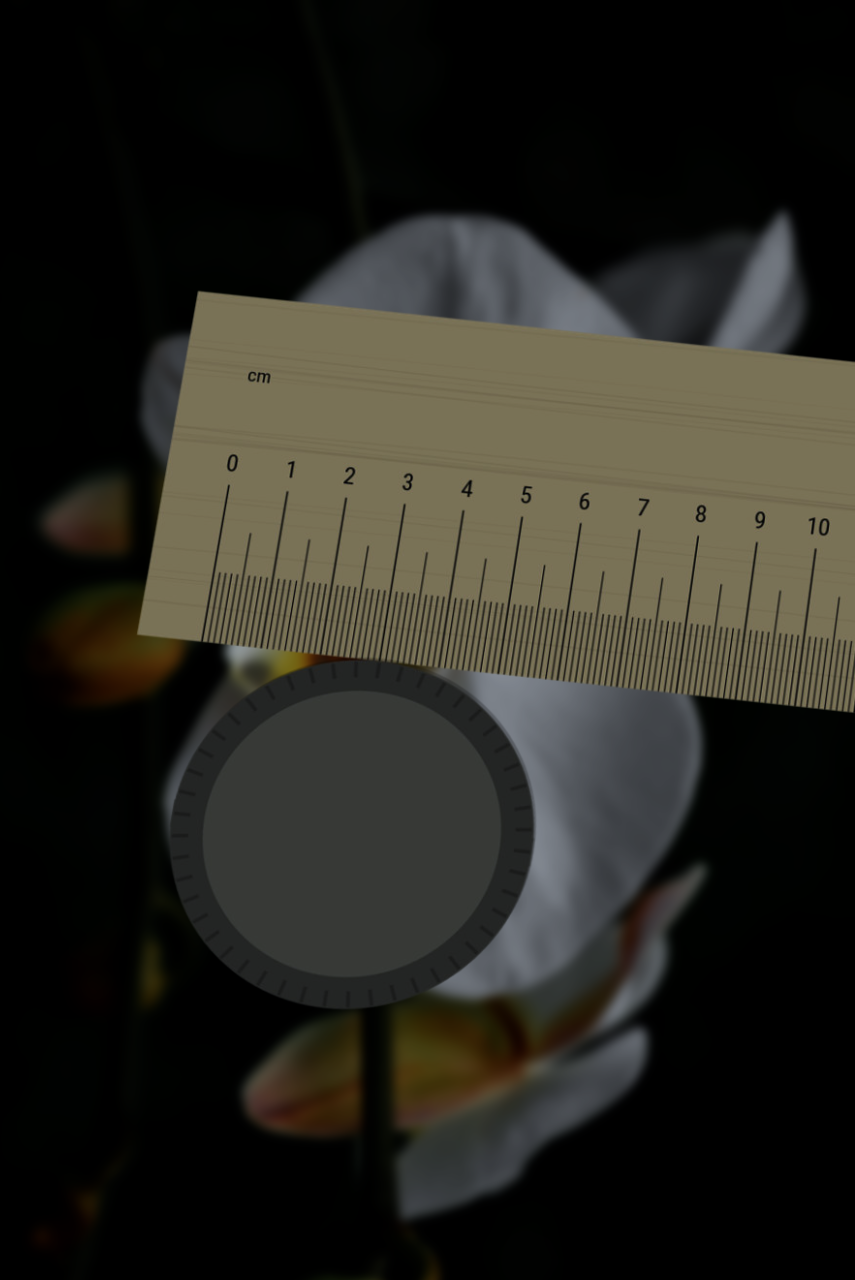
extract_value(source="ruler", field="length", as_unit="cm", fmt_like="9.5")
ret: 6
